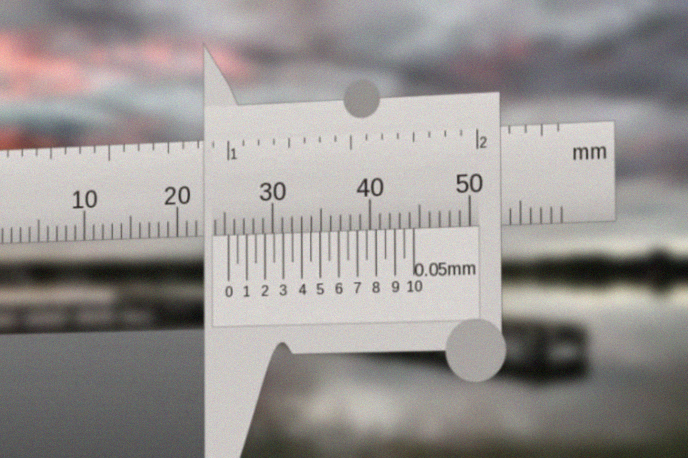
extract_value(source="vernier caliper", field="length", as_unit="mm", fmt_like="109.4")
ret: 25.4
